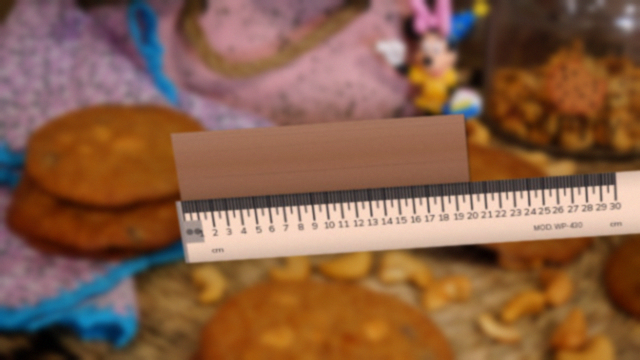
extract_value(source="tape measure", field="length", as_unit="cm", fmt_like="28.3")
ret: 20
